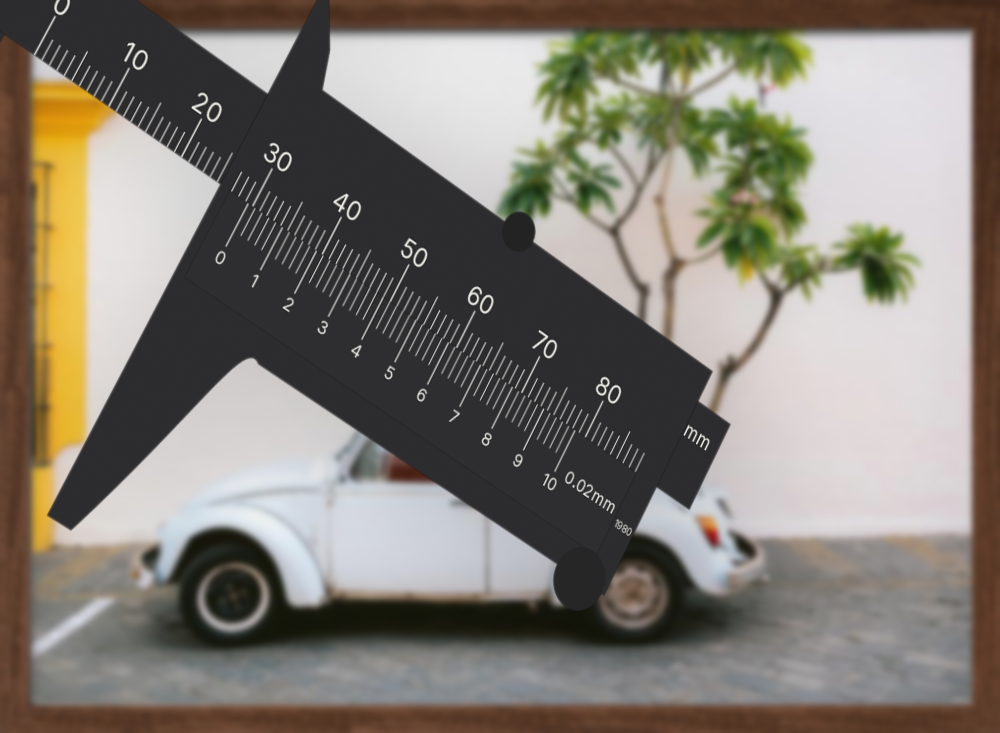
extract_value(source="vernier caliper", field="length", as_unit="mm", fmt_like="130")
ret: 29.4
